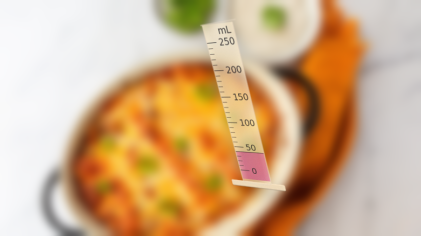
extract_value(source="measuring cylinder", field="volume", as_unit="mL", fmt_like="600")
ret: 40
